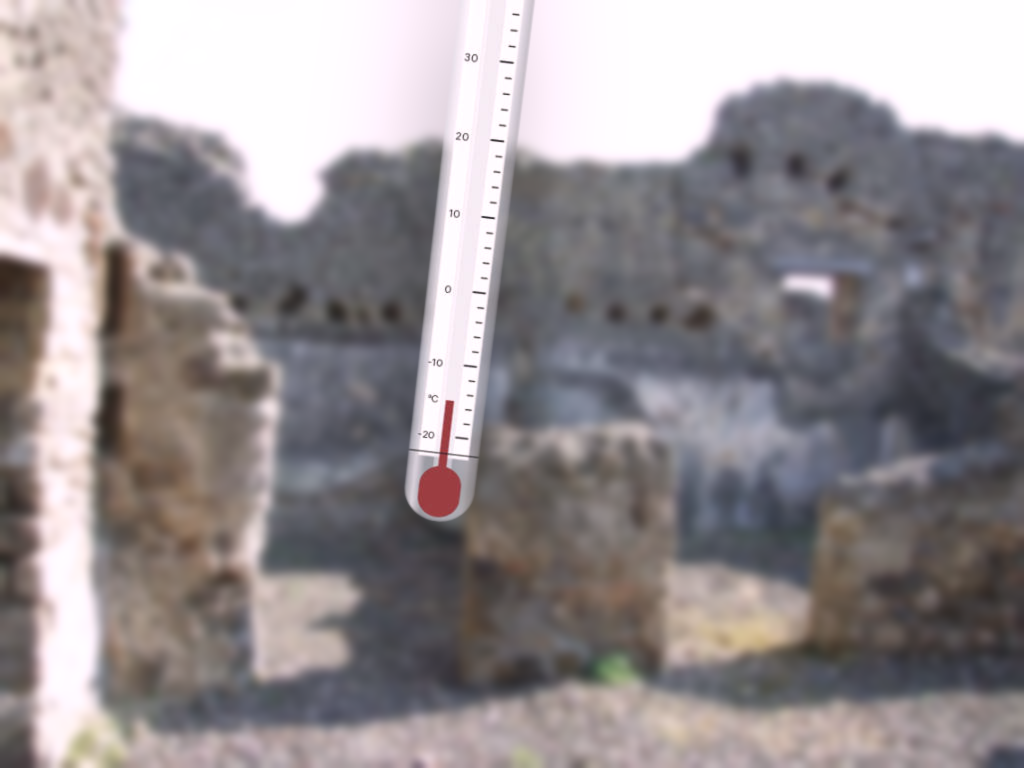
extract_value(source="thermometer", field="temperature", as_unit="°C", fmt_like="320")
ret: -15
